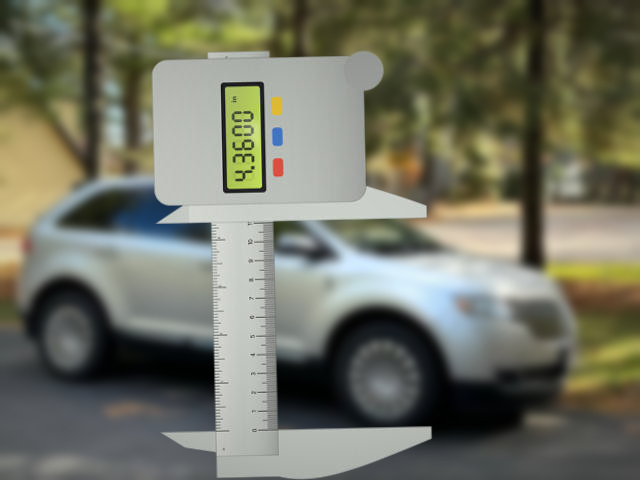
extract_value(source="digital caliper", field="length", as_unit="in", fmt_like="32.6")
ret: 4.3600
